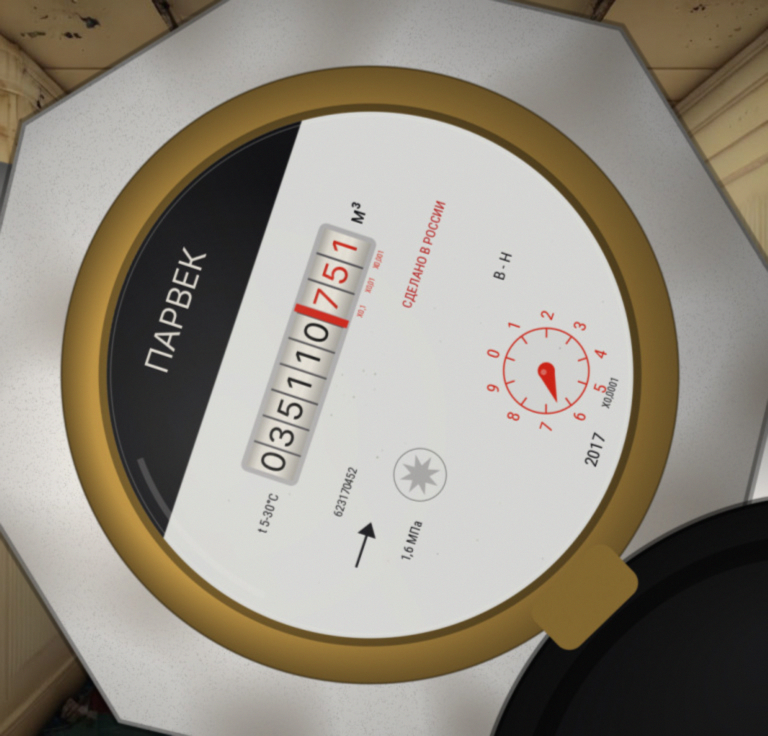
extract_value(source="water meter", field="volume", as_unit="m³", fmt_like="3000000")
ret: 35110.7516
